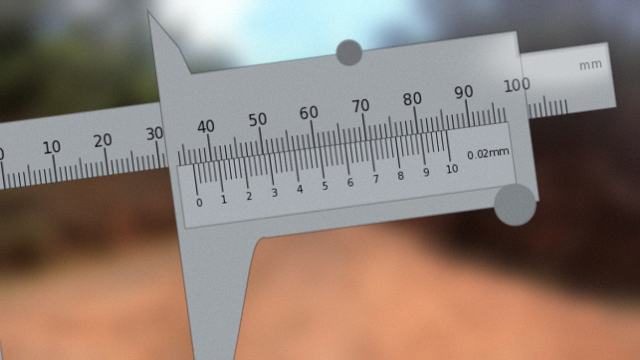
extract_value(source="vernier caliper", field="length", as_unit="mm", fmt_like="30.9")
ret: 36.5
